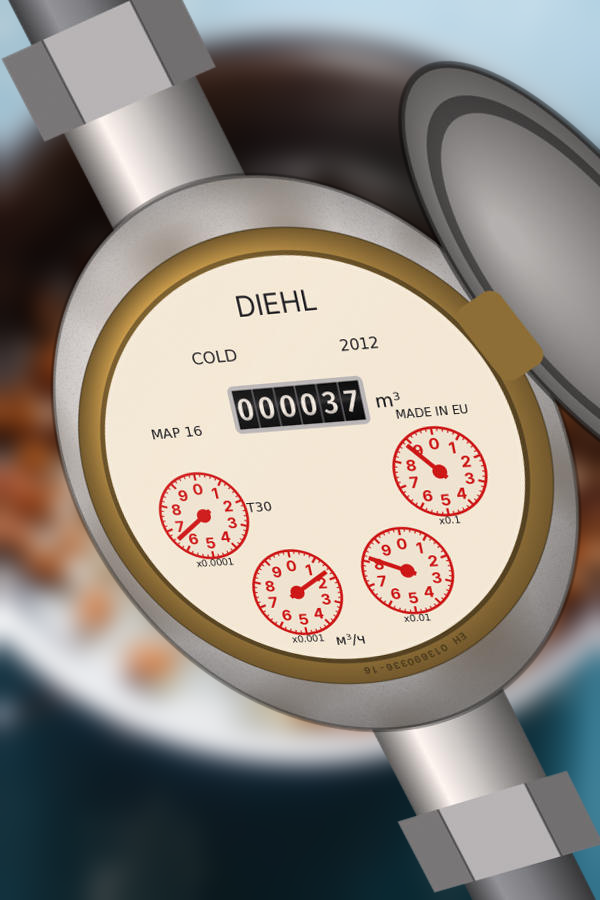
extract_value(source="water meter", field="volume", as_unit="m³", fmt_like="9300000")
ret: 37.8816
